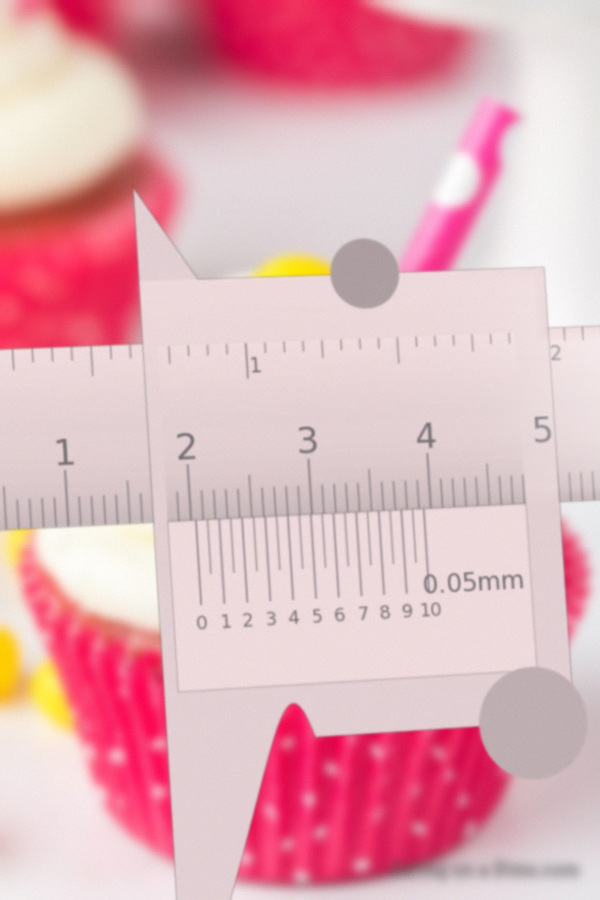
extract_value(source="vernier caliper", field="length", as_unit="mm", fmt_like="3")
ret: 20.4
